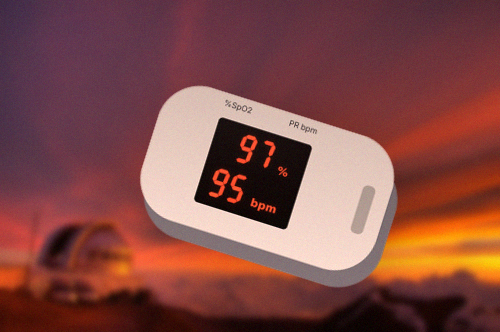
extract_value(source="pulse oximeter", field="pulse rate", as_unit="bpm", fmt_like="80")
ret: 95
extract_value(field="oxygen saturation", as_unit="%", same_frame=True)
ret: 97
